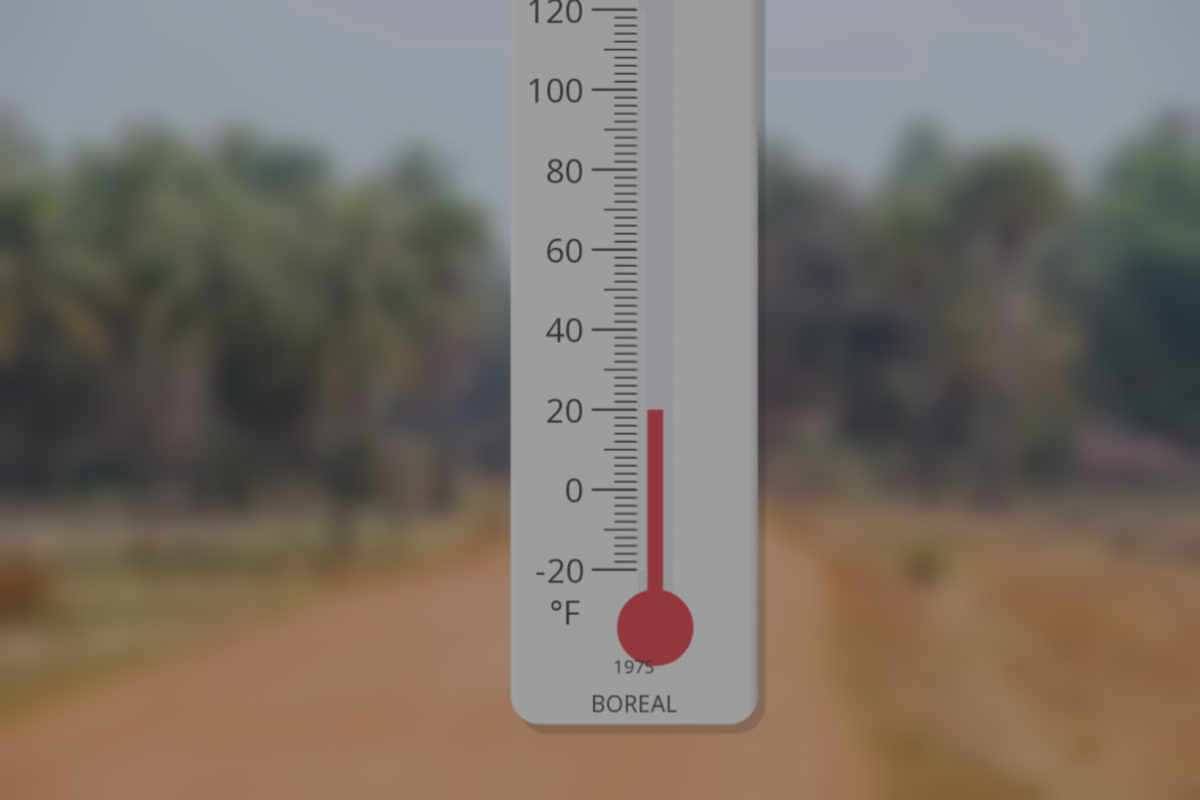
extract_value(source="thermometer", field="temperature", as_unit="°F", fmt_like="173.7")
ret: 20
